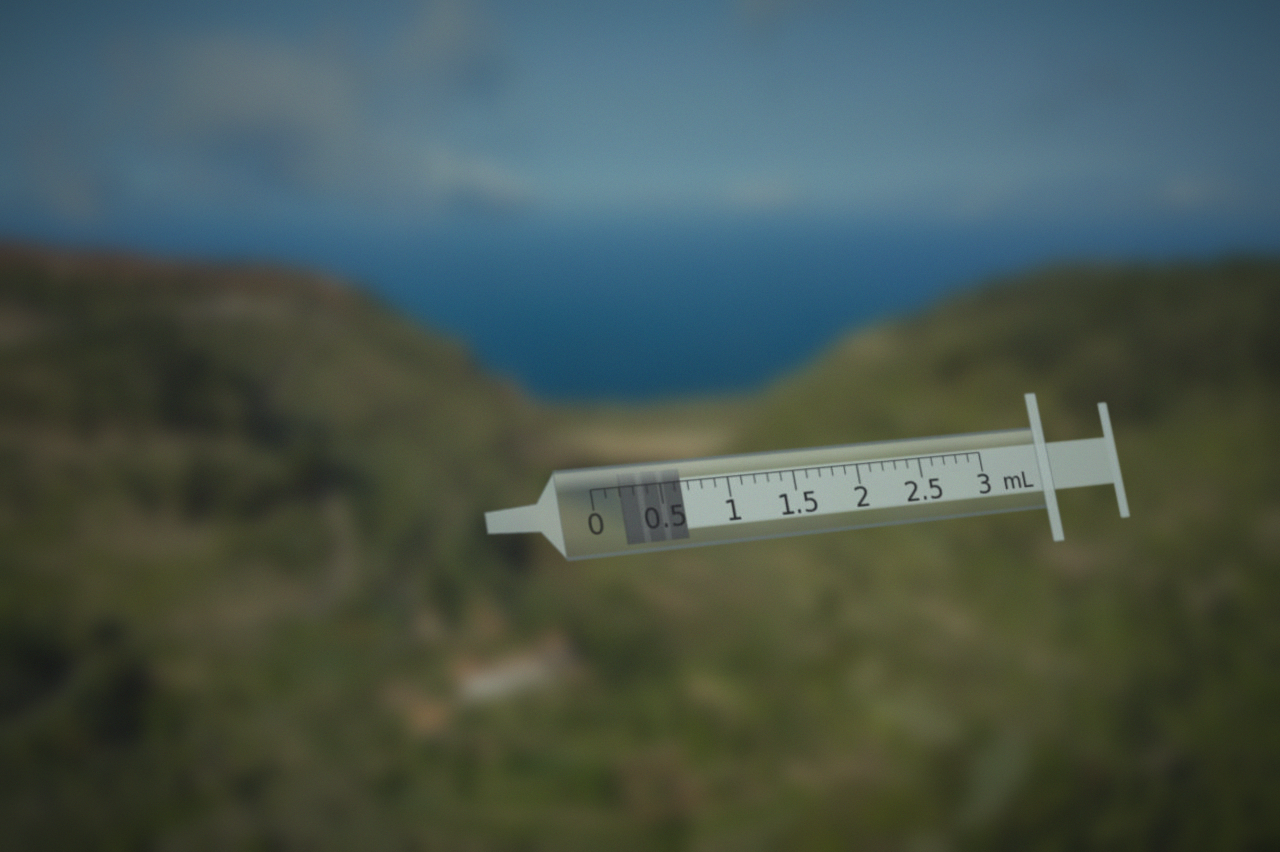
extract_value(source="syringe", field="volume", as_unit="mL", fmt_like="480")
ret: 0.2
